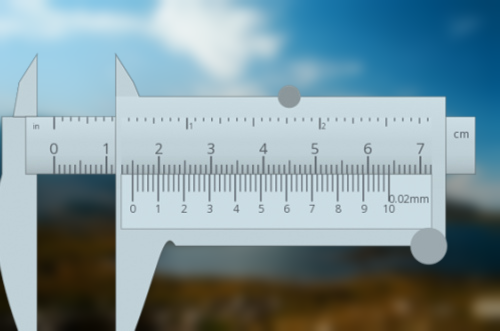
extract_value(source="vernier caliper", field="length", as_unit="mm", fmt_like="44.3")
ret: 15.0
